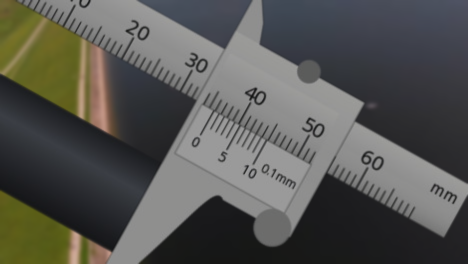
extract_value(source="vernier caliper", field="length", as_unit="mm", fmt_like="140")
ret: 35.8
